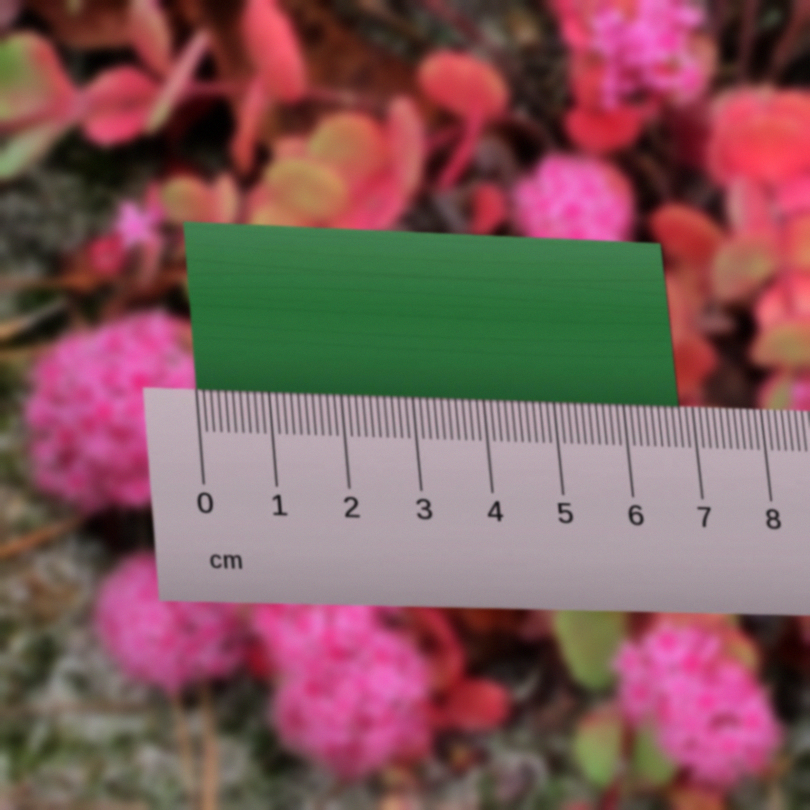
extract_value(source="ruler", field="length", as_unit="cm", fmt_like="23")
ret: 6.8
